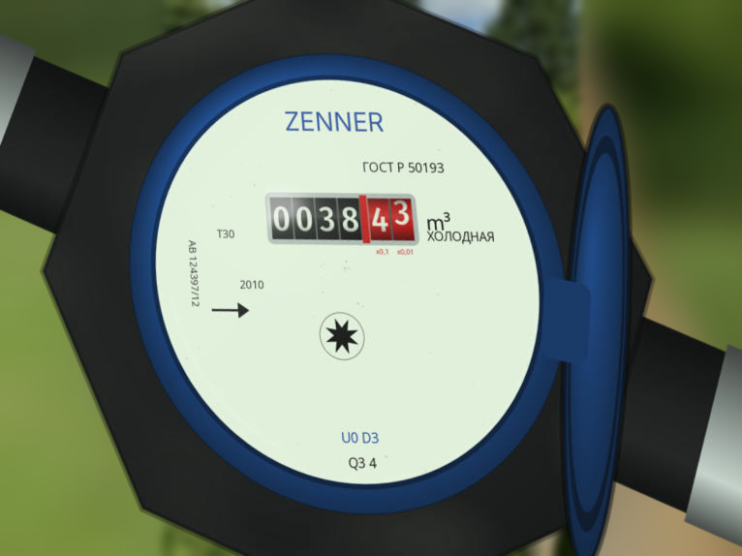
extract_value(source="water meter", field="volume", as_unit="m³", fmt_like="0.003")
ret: 38.43
